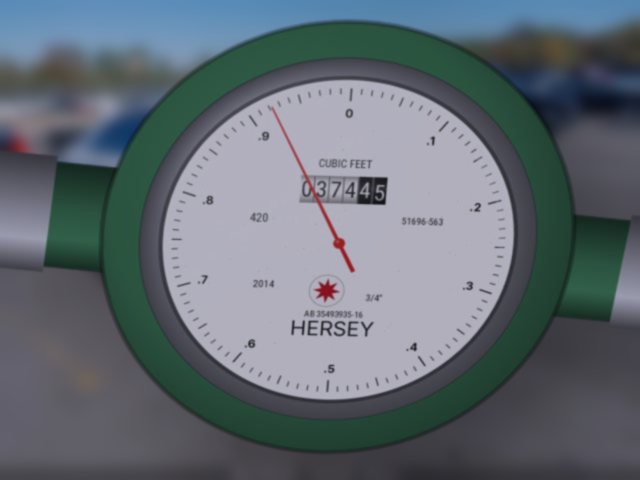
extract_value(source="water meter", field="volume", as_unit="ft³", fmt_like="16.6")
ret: 37444.92
